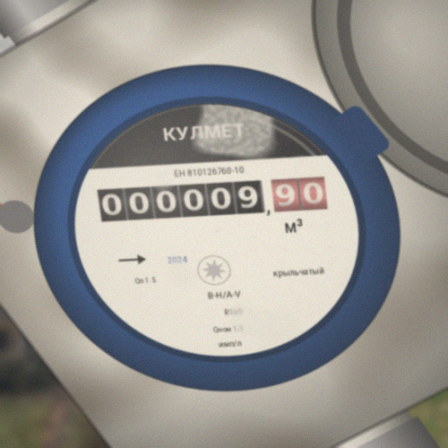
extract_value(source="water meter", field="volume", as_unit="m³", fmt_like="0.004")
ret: 9.90
